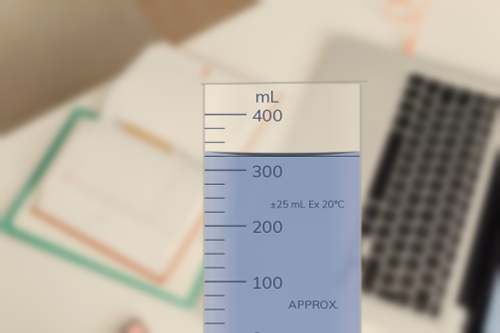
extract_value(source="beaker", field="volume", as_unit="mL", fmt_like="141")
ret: 325
